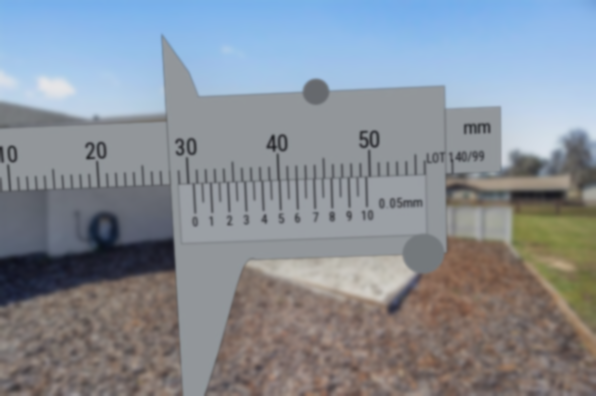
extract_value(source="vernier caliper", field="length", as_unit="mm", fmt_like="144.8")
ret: 30.6
